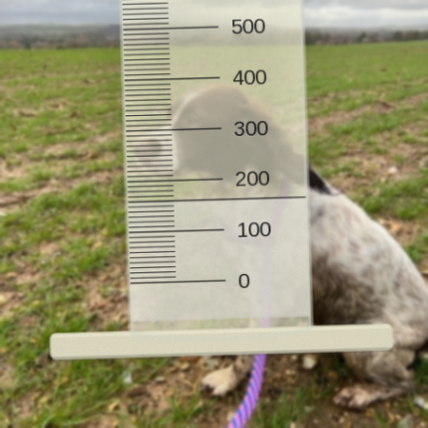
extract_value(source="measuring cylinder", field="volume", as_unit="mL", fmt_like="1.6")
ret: 160
